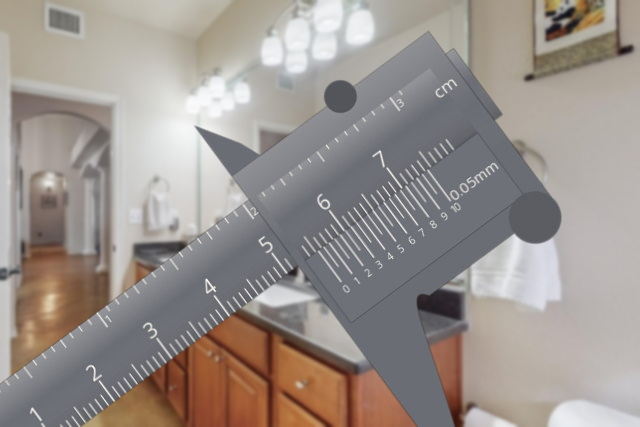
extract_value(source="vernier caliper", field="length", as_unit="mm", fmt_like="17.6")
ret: 55.4
